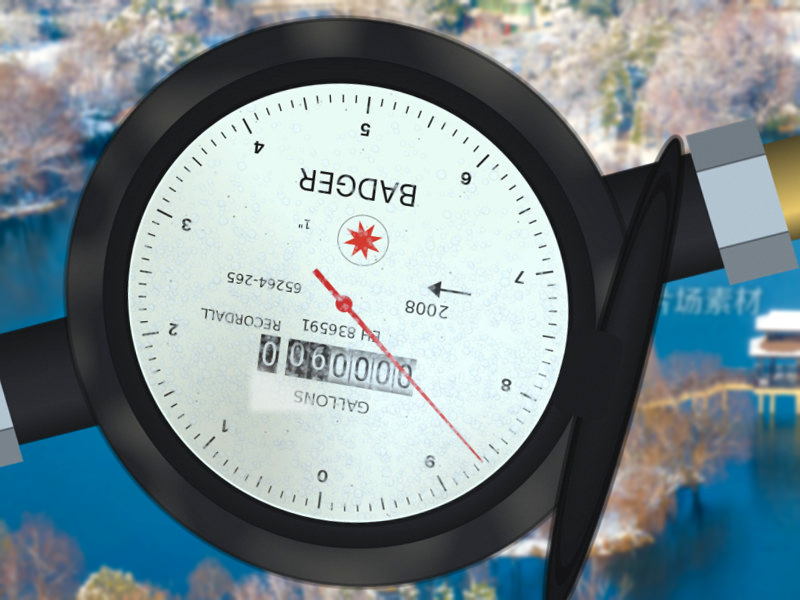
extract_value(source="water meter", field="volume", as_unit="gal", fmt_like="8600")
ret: 898.6
